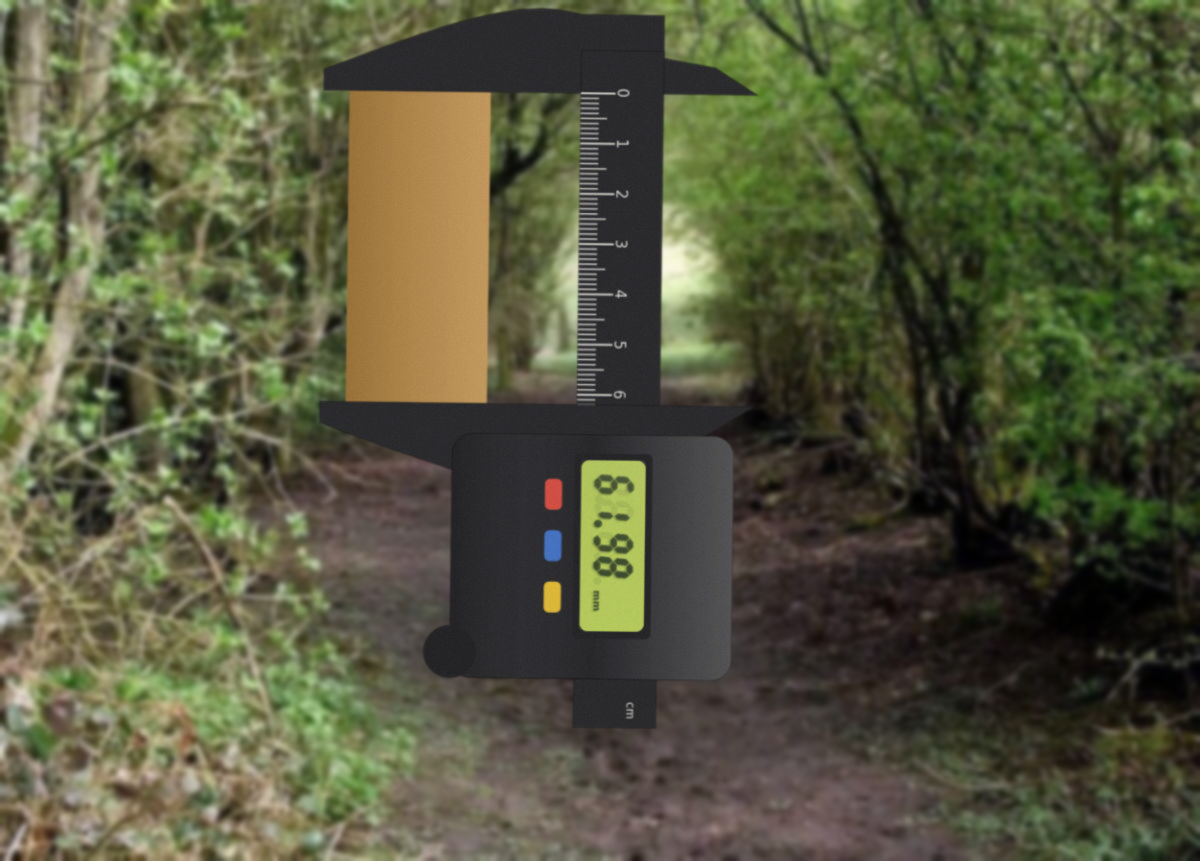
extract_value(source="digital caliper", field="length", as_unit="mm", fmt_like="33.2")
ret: 61.98
